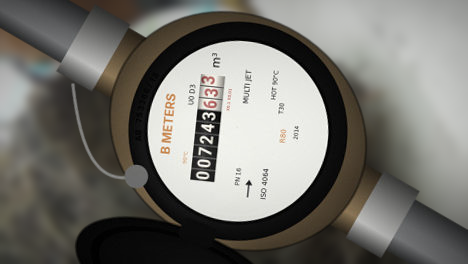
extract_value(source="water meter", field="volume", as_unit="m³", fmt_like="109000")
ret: 7243.633
